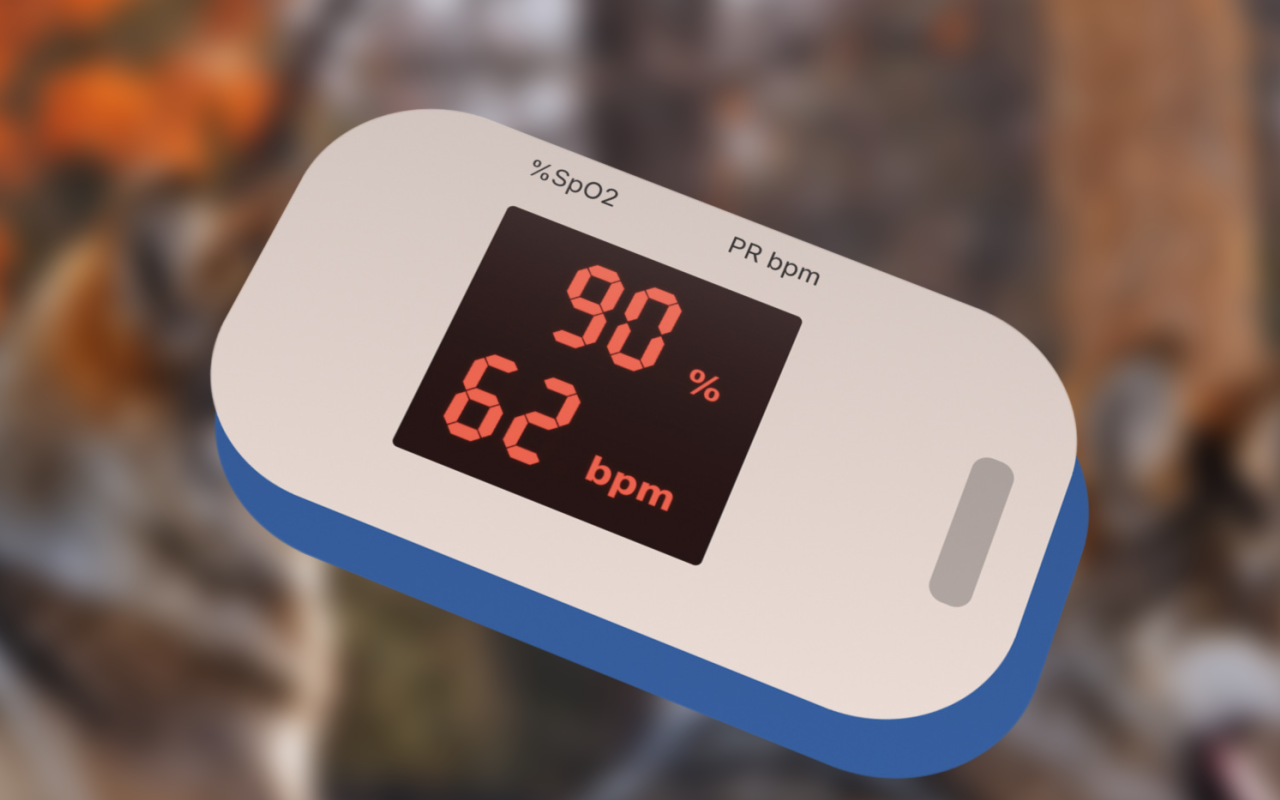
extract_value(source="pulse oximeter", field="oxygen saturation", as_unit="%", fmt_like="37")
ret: 90
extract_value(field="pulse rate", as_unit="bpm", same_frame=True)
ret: 62
